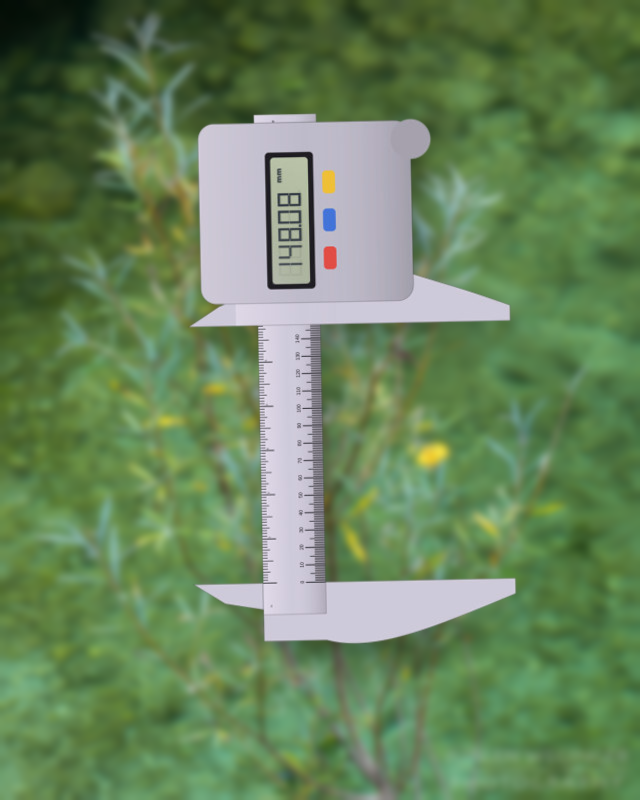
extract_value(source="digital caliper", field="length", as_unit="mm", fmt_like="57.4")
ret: 148.08
